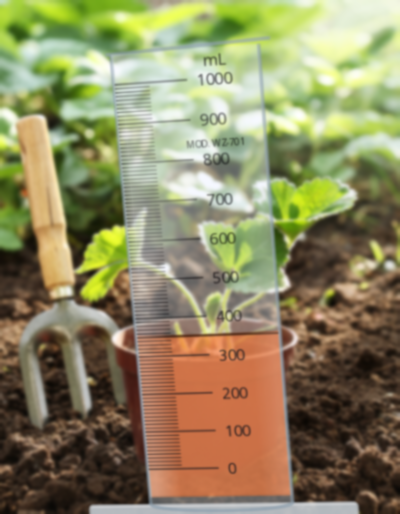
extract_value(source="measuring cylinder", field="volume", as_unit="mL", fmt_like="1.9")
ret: 350
